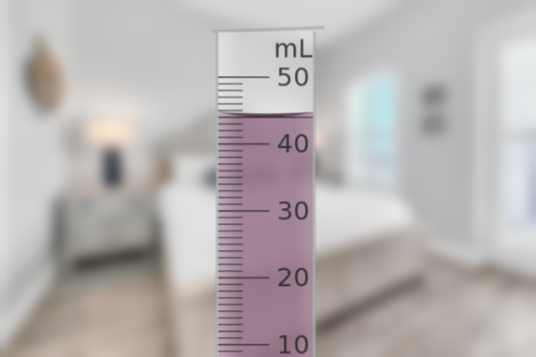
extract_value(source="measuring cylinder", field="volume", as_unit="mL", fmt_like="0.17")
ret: 44
